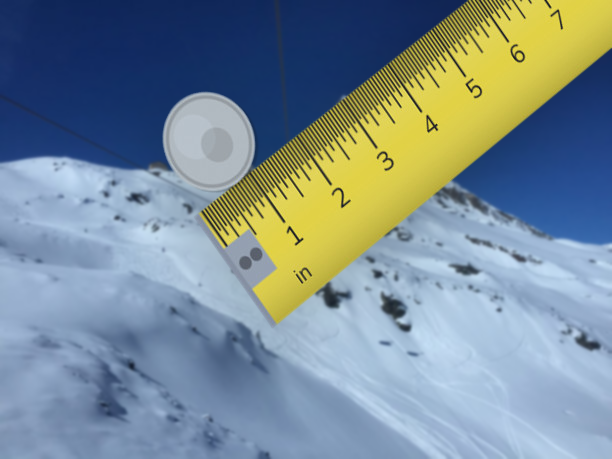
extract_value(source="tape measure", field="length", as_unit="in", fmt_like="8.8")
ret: 1.5
